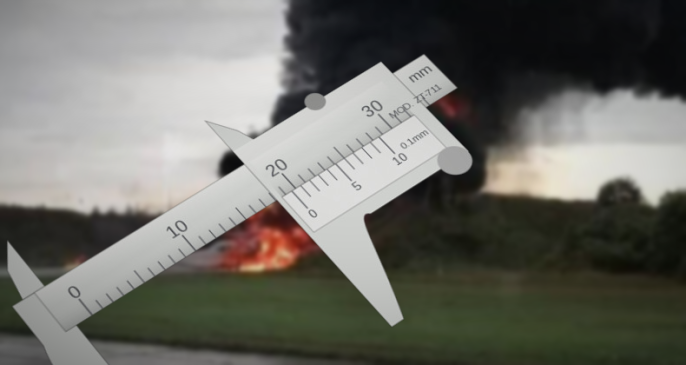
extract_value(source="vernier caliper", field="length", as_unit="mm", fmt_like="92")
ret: 19.6
